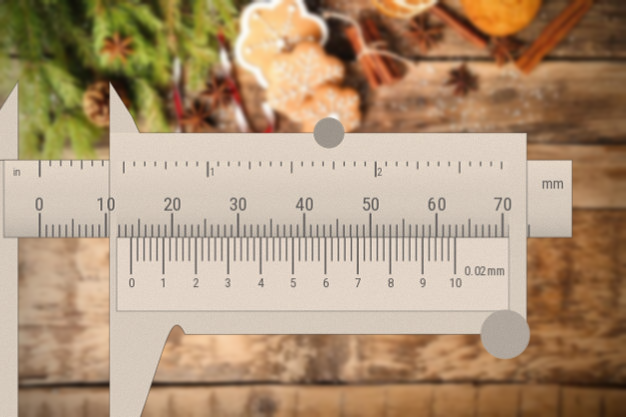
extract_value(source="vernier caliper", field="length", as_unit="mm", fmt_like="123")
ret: 13.8
